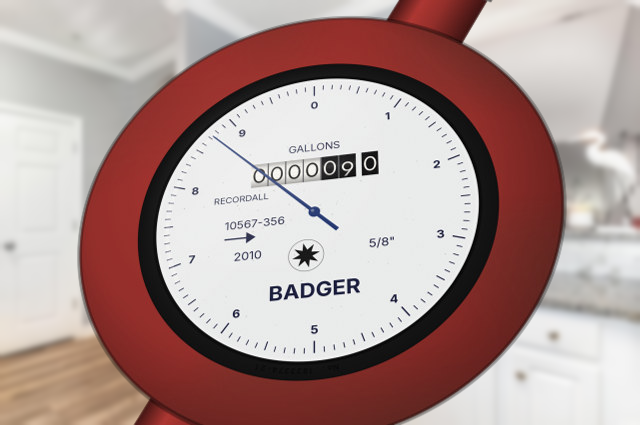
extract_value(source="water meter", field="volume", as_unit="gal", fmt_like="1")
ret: 88.7
